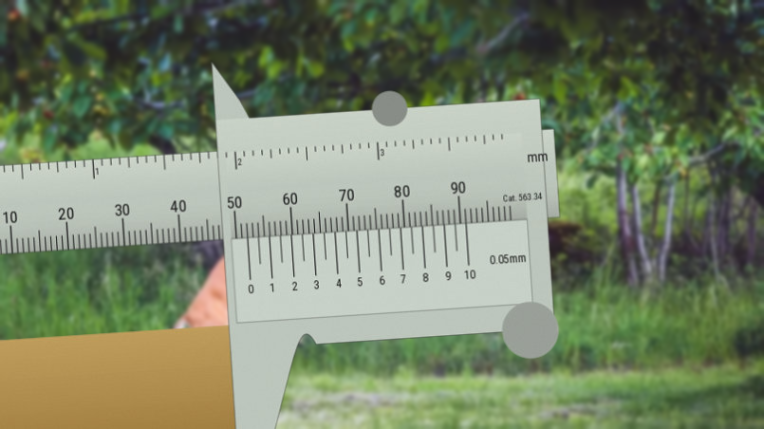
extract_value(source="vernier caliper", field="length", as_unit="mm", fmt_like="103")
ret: 52.0
